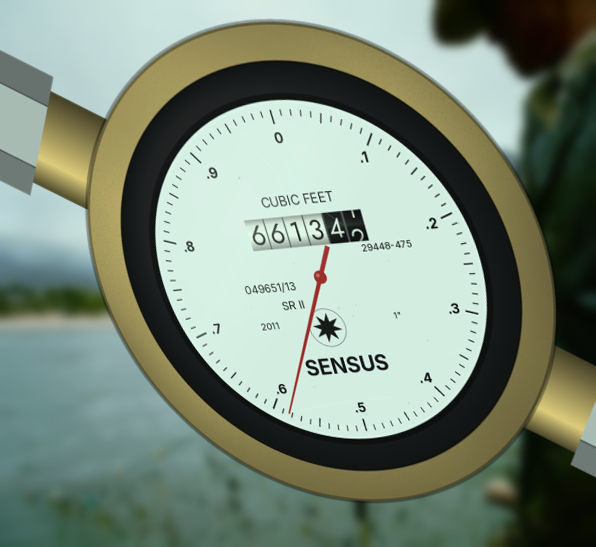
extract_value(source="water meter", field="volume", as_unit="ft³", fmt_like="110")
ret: 661341.58
